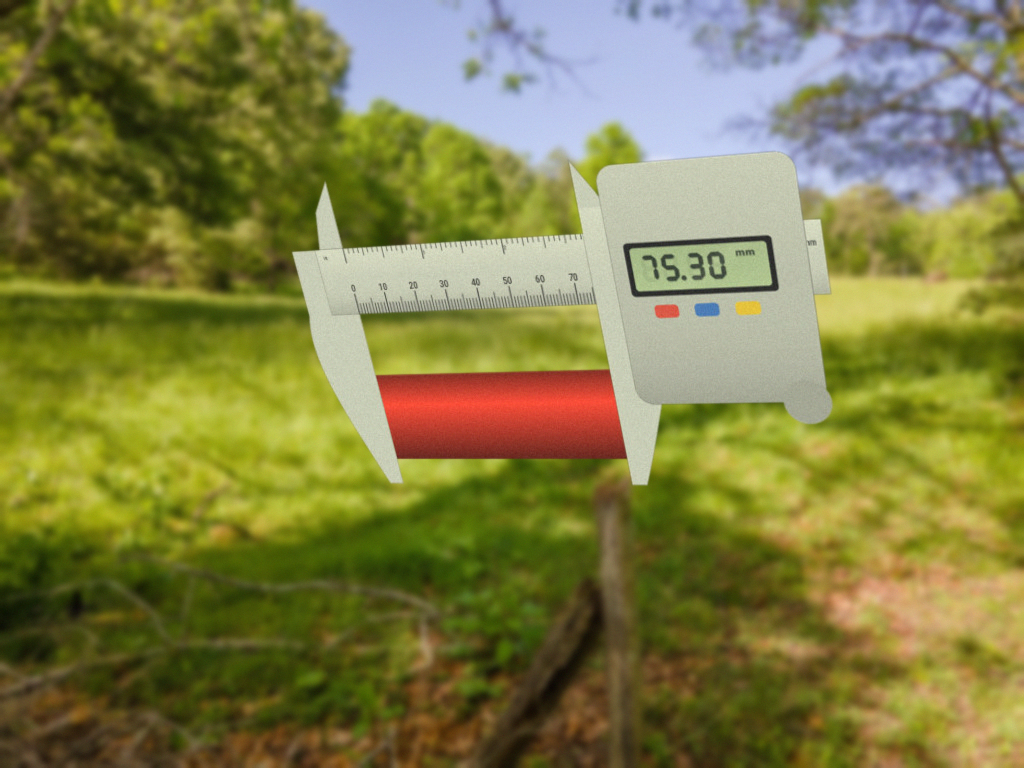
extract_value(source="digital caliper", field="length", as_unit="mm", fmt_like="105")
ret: 75.30
